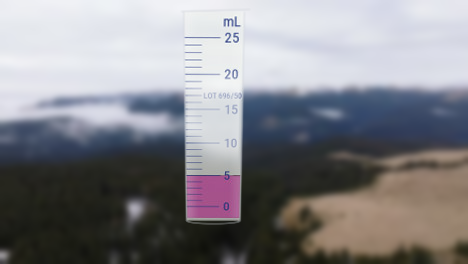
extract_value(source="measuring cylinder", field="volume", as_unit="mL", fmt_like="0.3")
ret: 5
